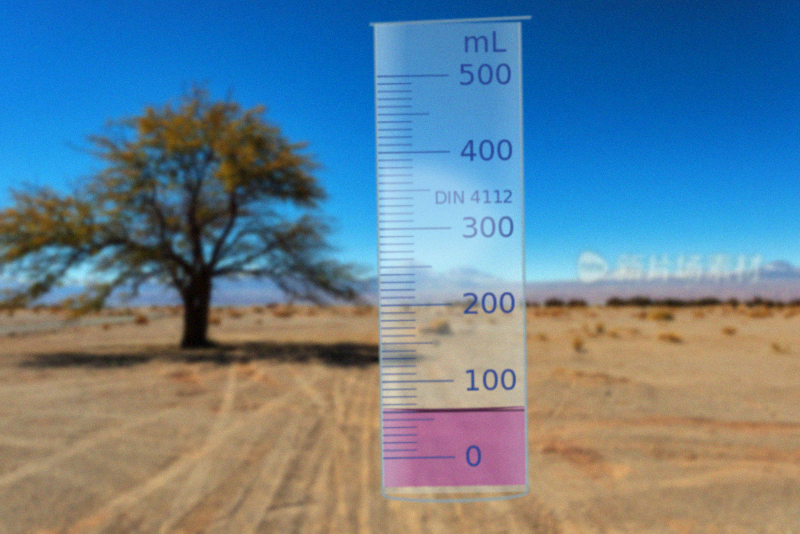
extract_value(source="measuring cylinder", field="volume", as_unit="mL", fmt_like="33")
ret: 60
